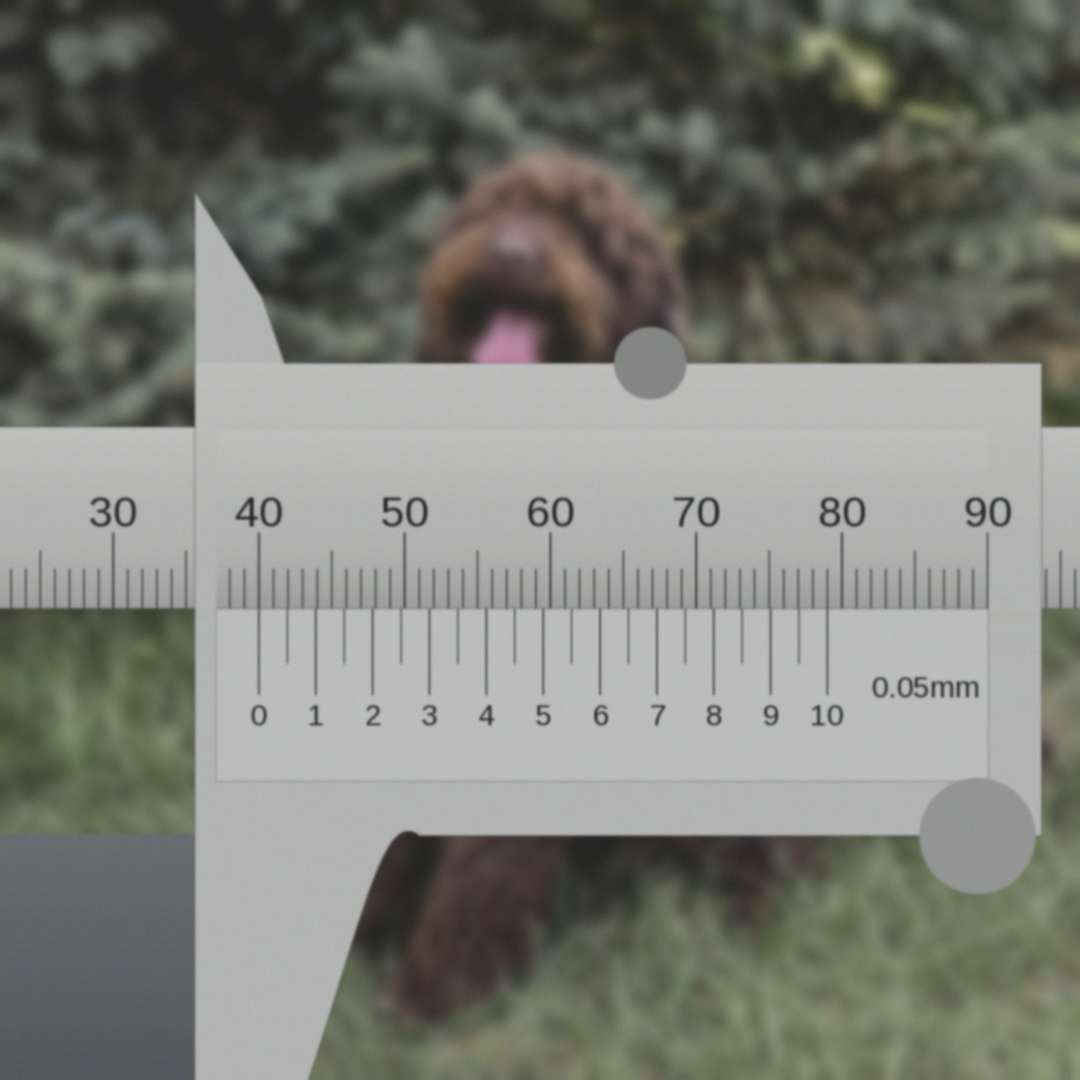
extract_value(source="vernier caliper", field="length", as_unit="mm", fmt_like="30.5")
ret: 40.0
